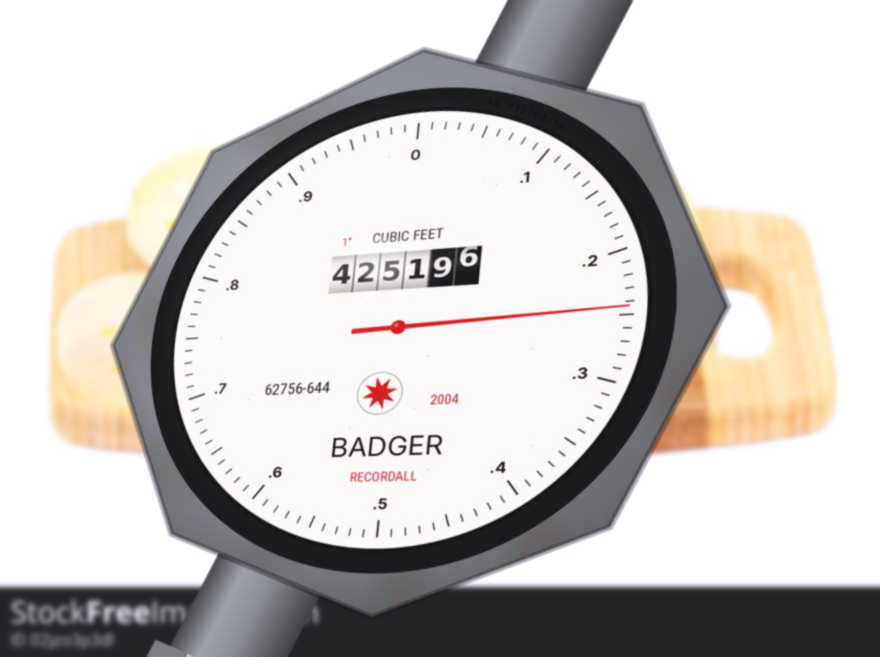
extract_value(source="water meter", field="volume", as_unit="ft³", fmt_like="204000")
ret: 425196.24
